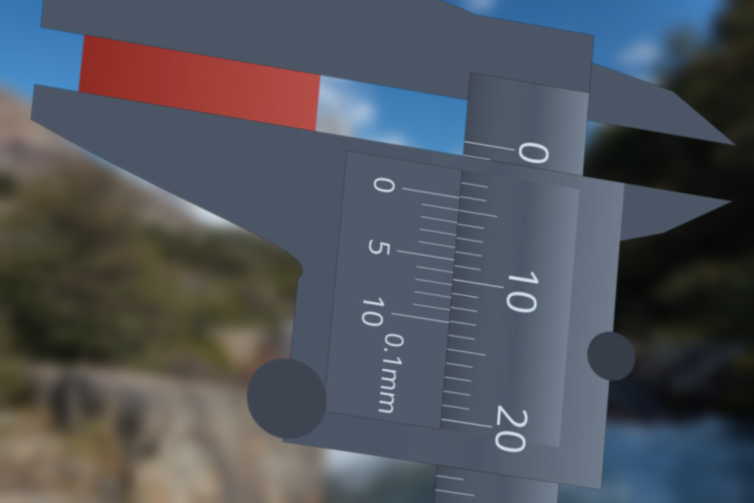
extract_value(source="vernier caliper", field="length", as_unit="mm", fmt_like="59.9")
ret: 4.1
